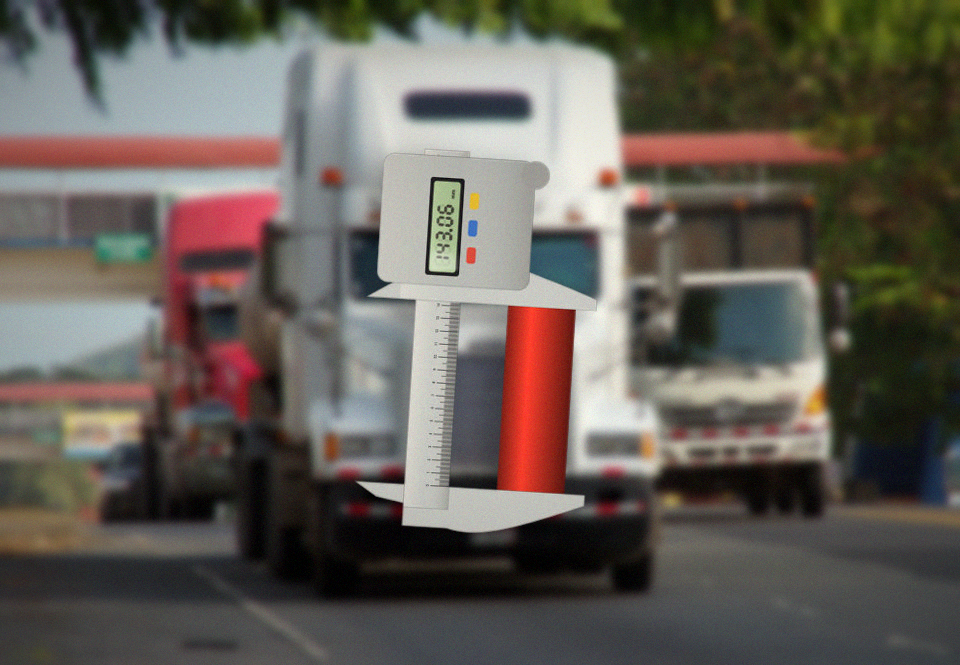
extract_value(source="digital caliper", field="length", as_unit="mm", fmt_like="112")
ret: 143.06
